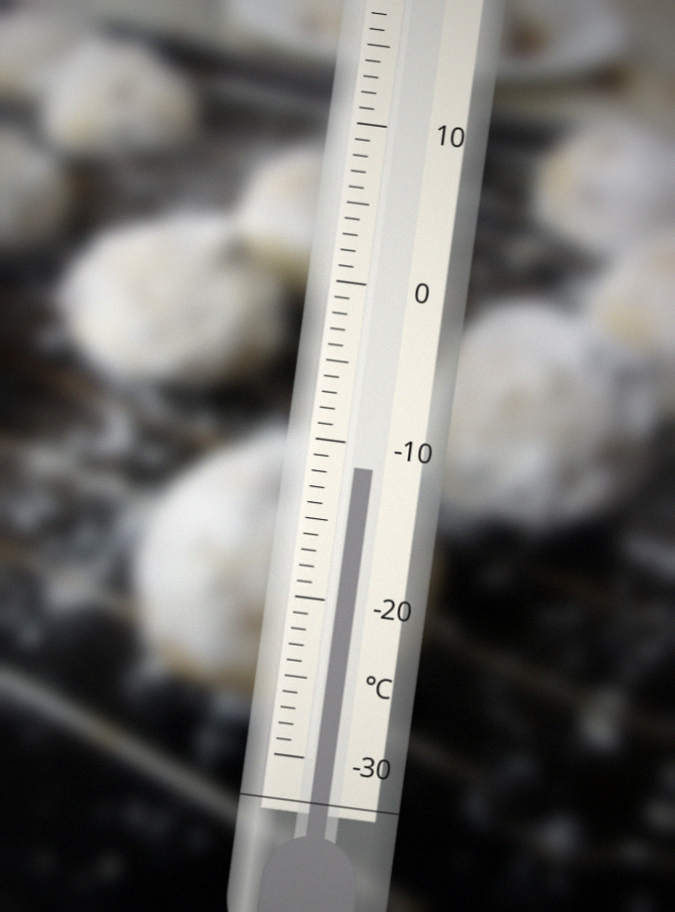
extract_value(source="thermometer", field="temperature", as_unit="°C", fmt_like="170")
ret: -11.5
